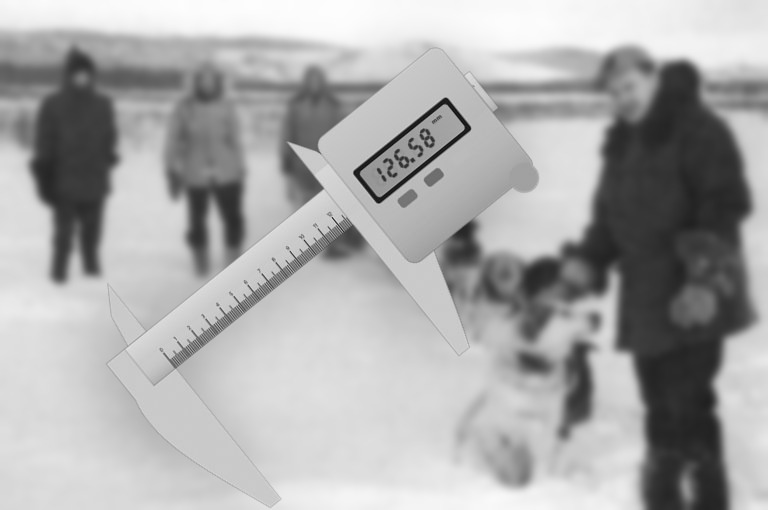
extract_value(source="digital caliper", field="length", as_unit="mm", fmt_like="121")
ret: 126.58
